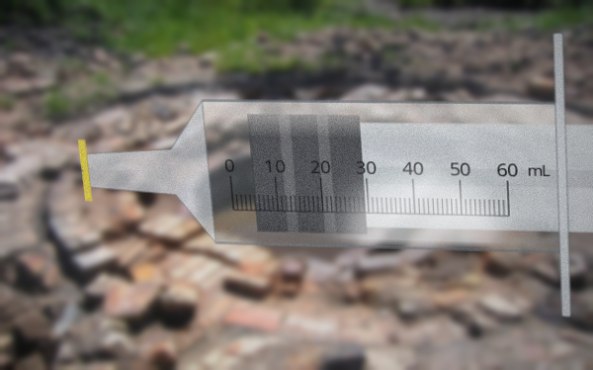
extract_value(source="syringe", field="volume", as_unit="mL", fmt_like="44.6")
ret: 5
